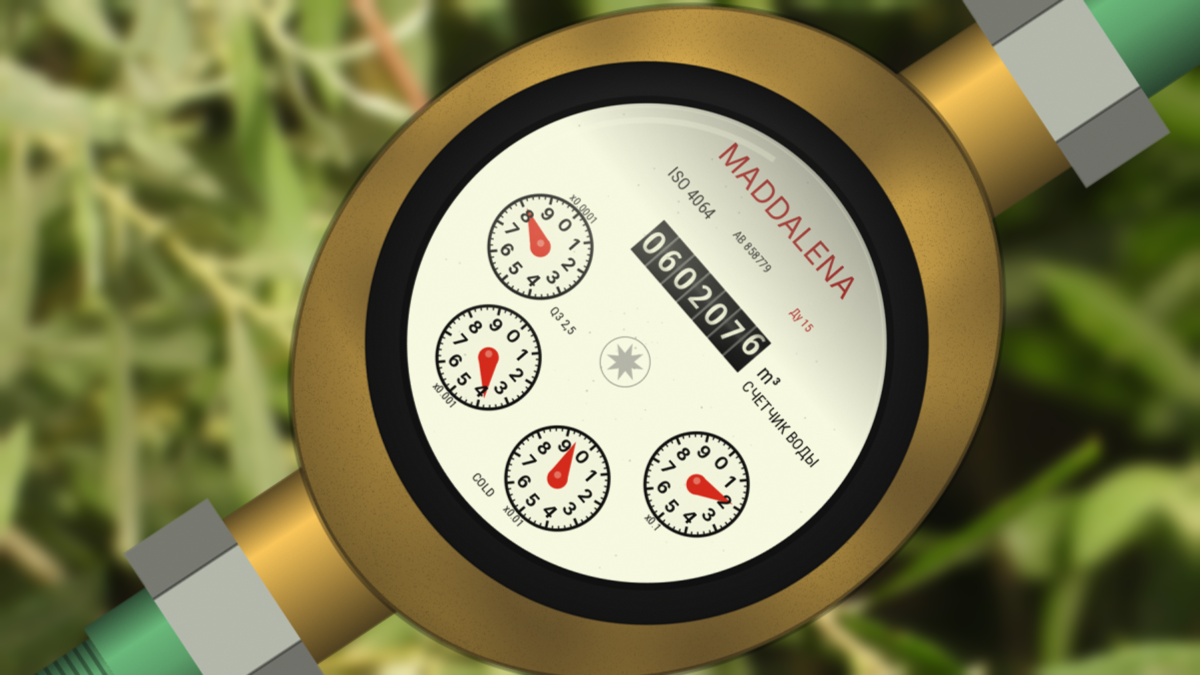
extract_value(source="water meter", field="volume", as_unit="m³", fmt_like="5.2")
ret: 602076.1938
